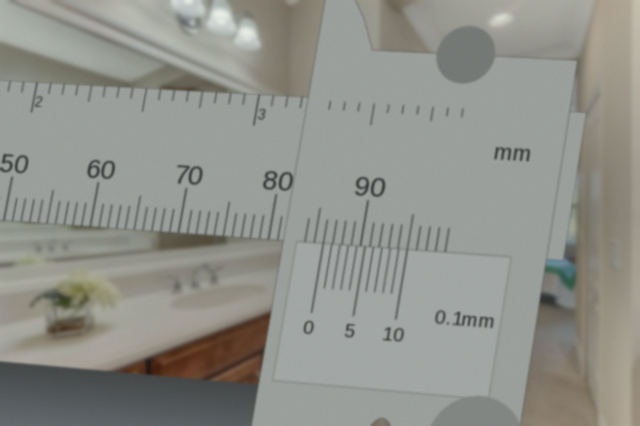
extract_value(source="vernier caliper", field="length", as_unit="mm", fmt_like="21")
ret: 86.0
